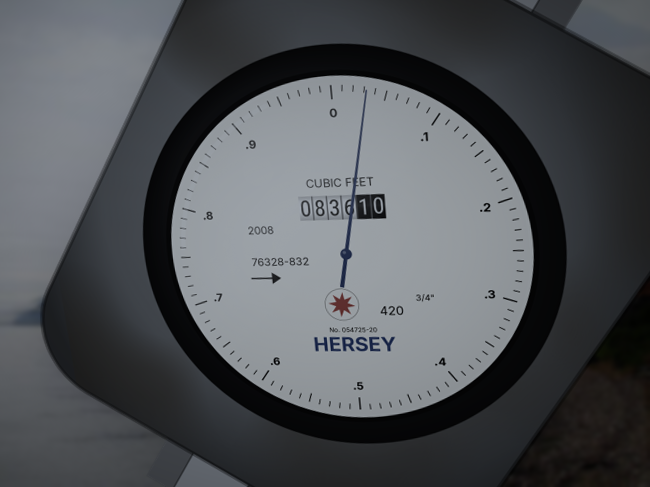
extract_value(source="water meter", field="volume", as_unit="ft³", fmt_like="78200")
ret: 83610.03
